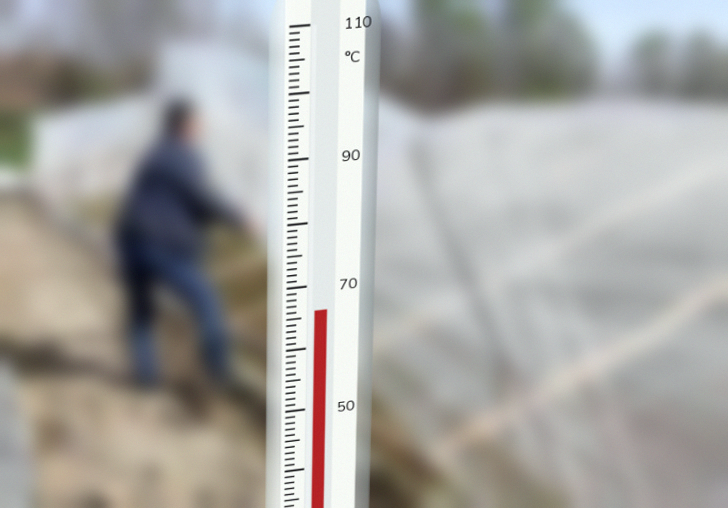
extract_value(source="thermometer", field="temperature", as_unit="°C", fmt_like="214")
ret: 66
